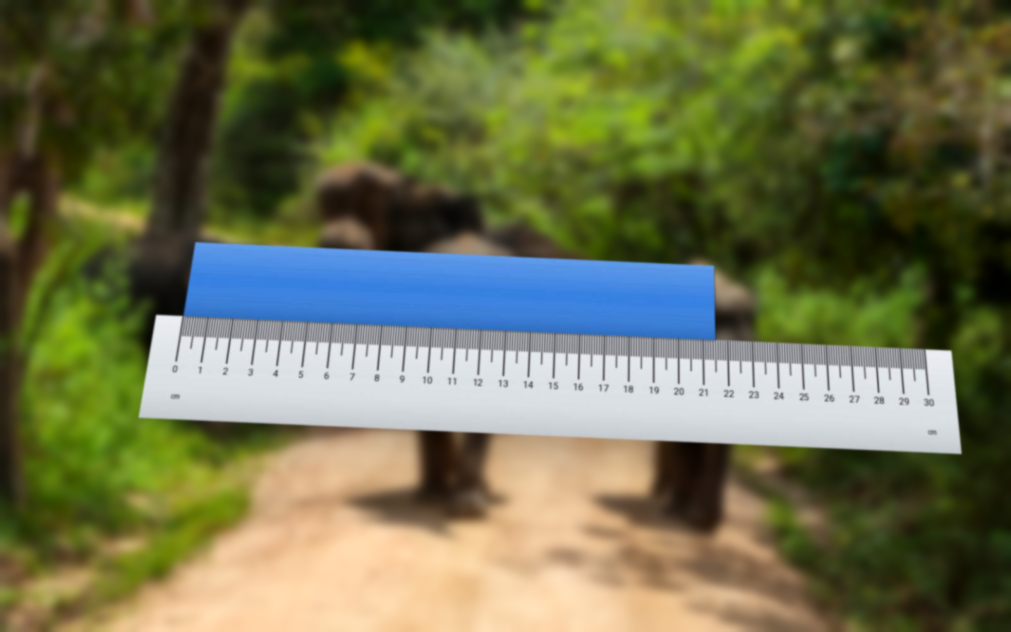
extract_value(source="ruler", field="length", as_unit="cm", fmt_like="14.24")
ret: 21.5
